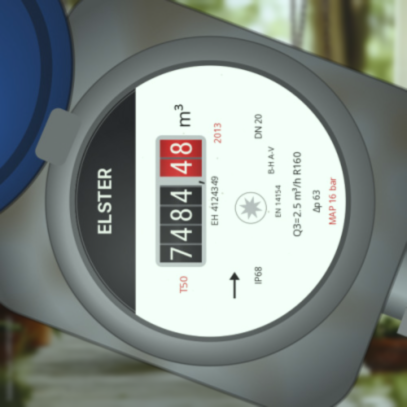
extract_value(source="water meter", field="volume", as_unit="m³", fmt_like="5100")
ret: 7484.48
